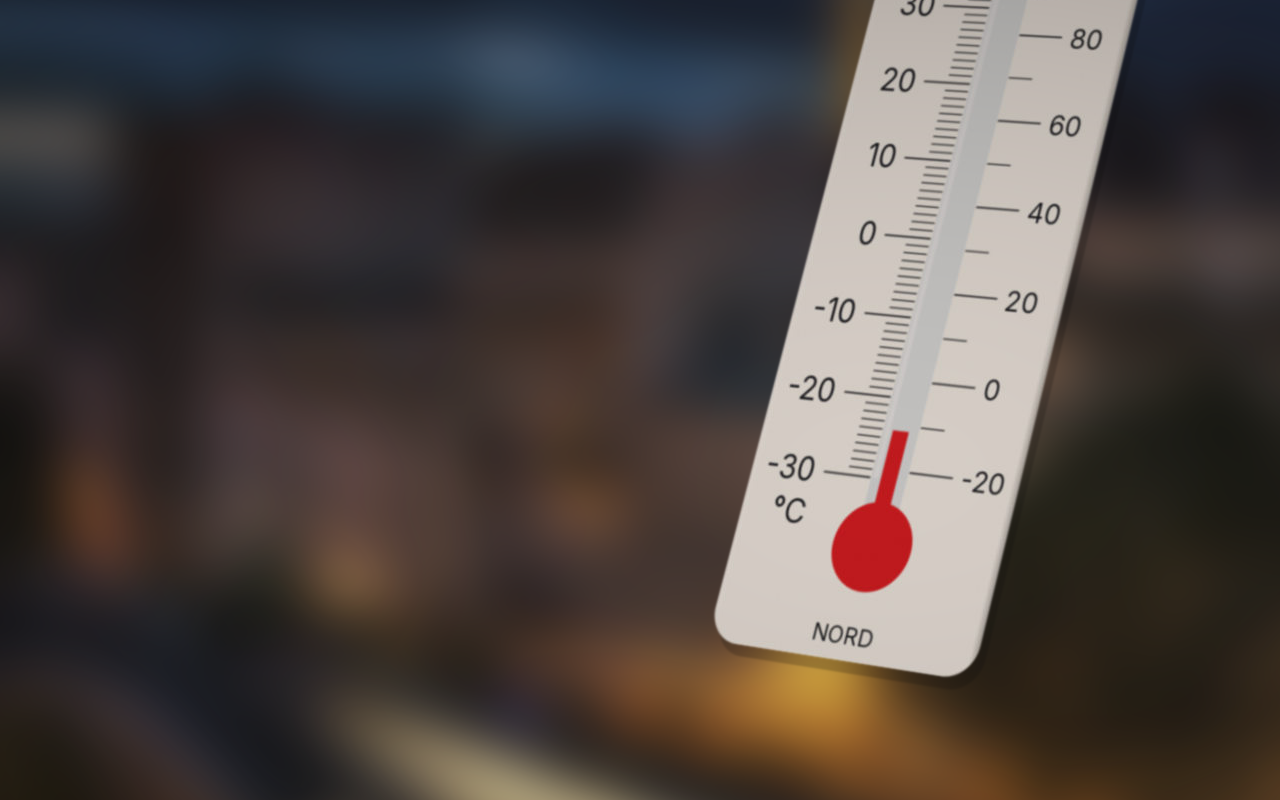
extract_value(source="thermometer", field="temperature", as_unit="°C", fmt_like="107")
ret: -24
